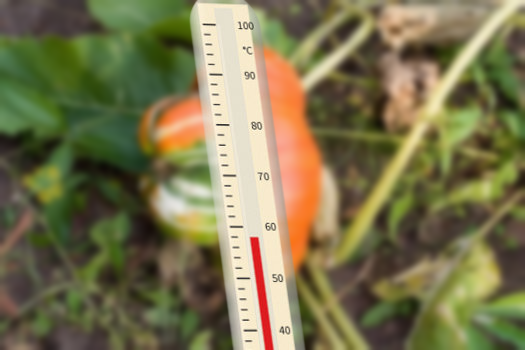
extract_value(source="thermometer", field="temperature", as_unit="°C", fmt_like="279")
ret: 58
